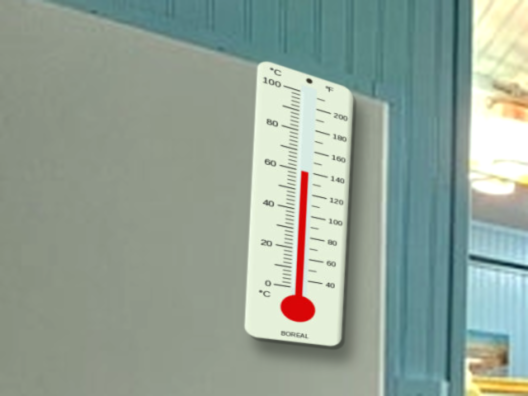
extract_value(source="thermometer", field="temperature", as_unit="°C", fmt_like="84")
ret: 60
